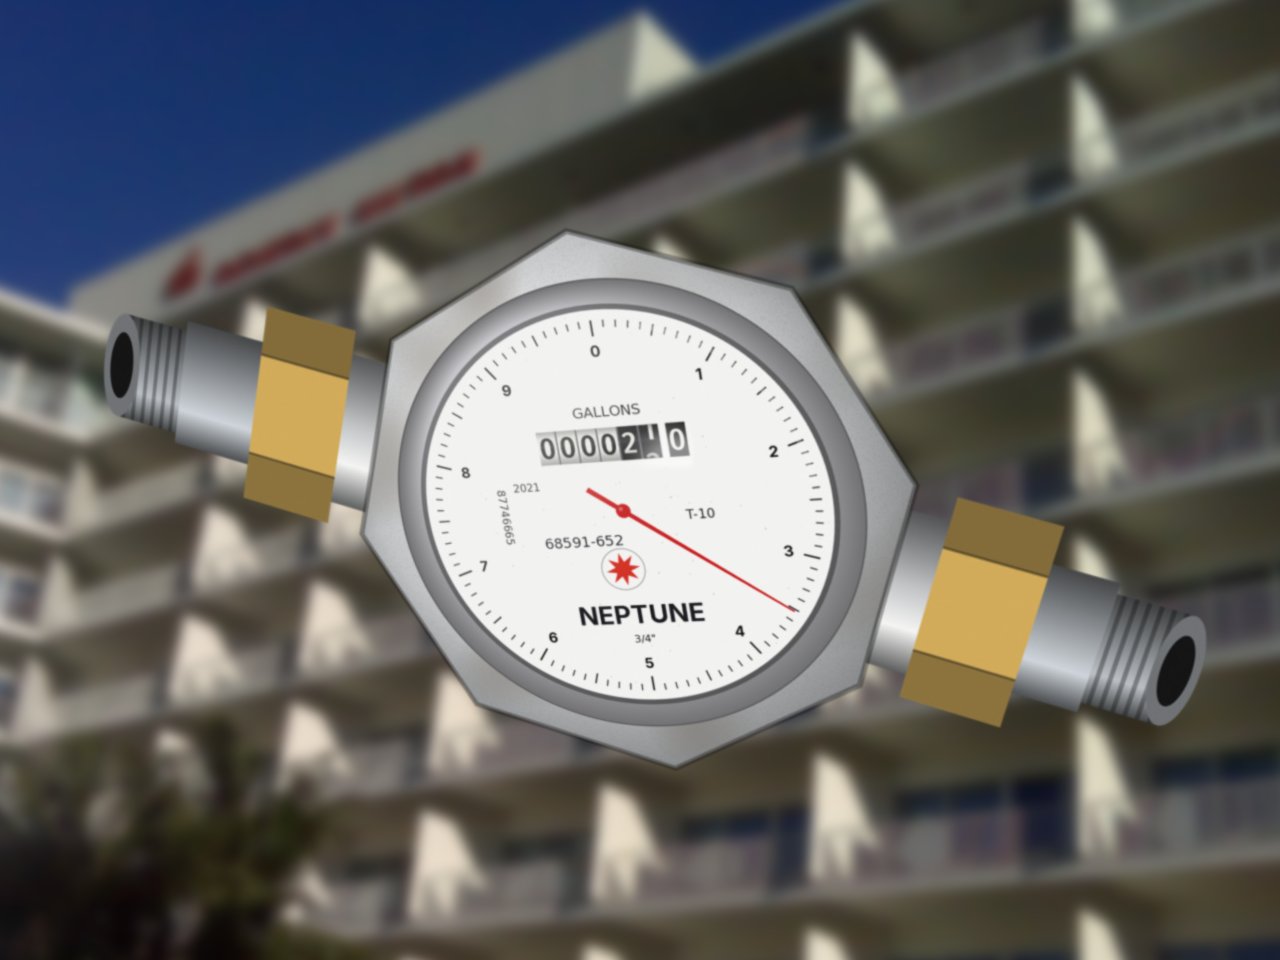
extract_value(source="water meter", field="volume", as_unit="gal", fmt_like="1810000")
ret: 213.5
